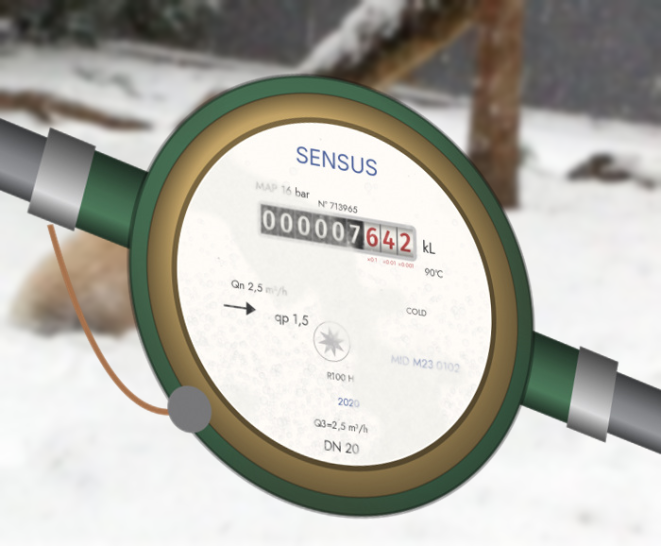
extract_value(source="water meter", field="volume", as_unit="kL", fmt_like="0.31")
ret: 7.642
